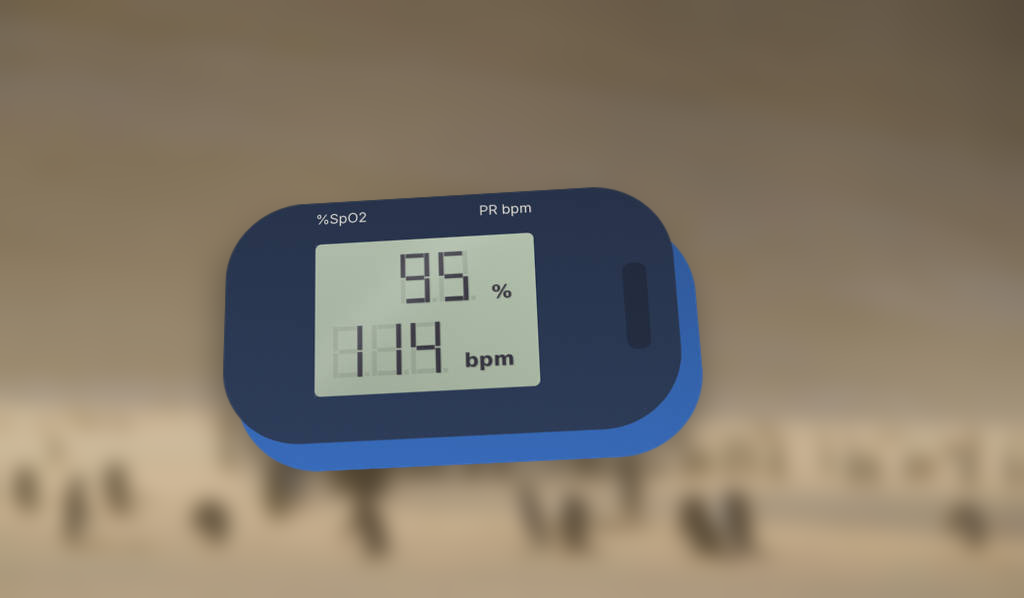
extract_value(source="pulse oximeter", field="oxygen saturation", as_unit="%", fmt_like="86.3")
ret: 95
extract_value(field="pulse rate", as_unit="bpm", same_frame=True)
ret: 114
